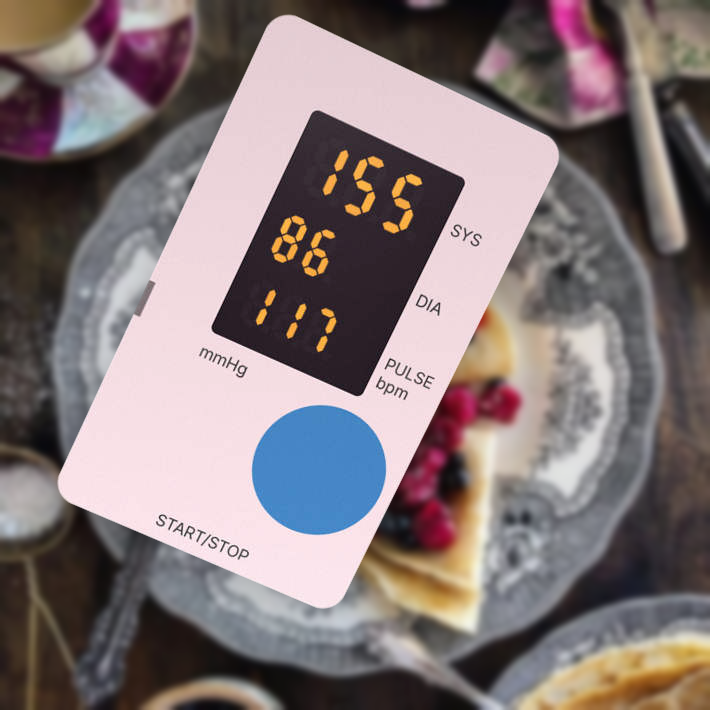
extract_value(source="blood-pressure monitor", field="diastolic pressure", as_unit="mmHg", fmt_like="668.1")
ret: 86
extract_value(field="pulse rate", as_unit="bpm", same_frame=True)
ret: 117
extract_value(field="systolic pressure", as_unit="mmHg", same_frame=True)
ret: 155
